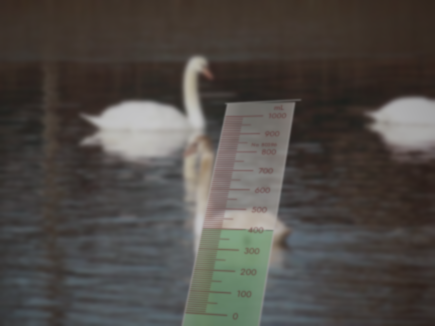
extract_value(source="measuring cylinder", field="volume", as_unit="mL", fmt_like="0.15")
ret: 400
